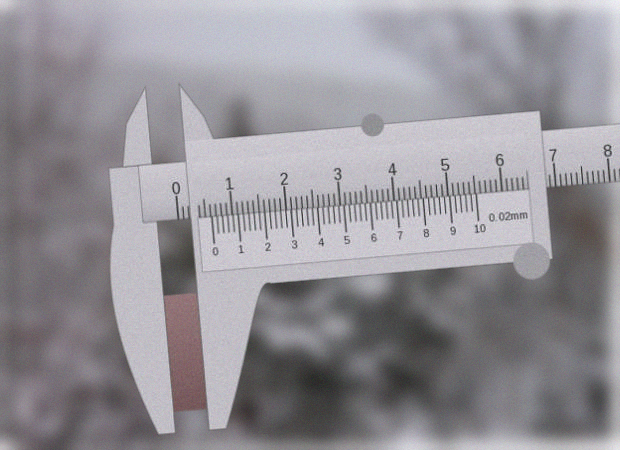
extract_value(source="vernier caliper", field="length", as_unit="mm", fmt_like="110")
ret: 6.2
